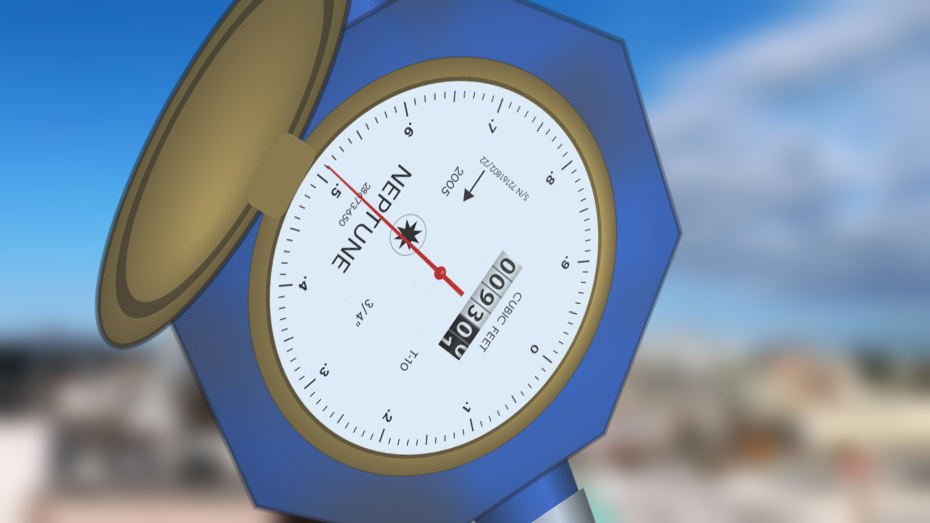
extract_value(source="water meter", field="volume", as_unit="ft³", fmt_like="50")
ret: 9300.51
